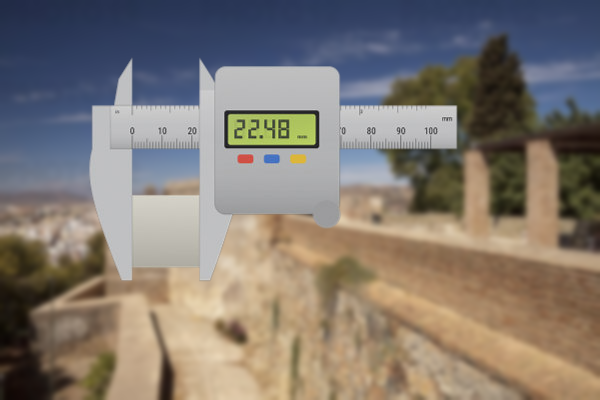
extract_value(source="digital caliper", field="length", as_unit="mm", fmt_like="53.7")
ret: 22.48
